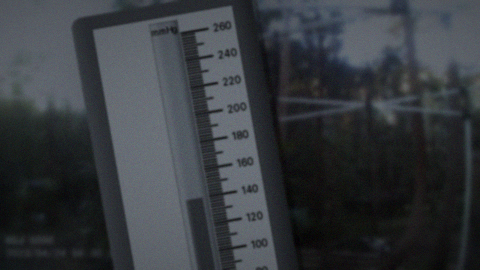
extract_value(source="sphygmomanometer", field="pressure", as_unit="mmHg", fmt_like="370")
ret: 140
